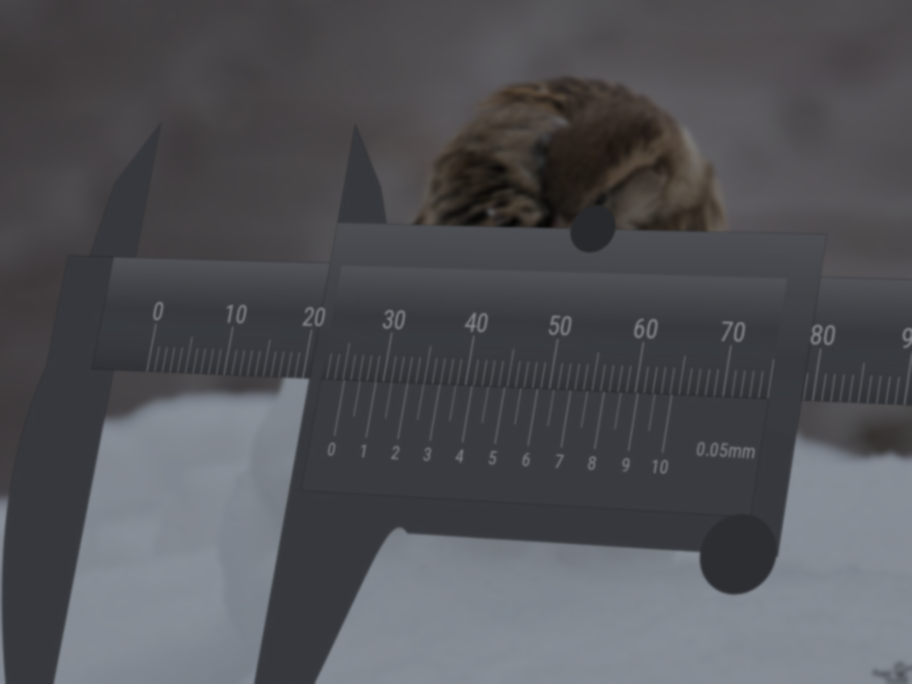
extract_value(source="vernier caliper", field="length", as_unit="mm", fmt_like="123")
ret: 25.2
